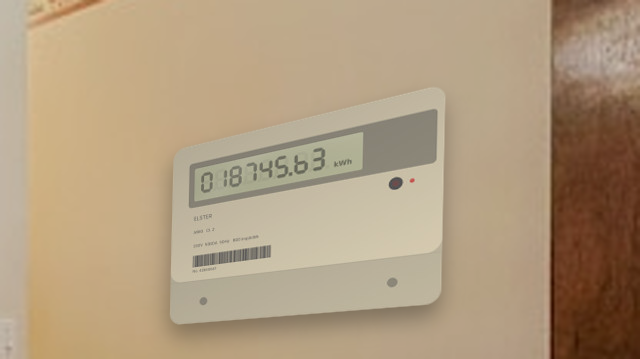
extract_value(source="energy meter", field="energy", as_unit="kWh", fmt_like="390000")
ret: 18745.63
